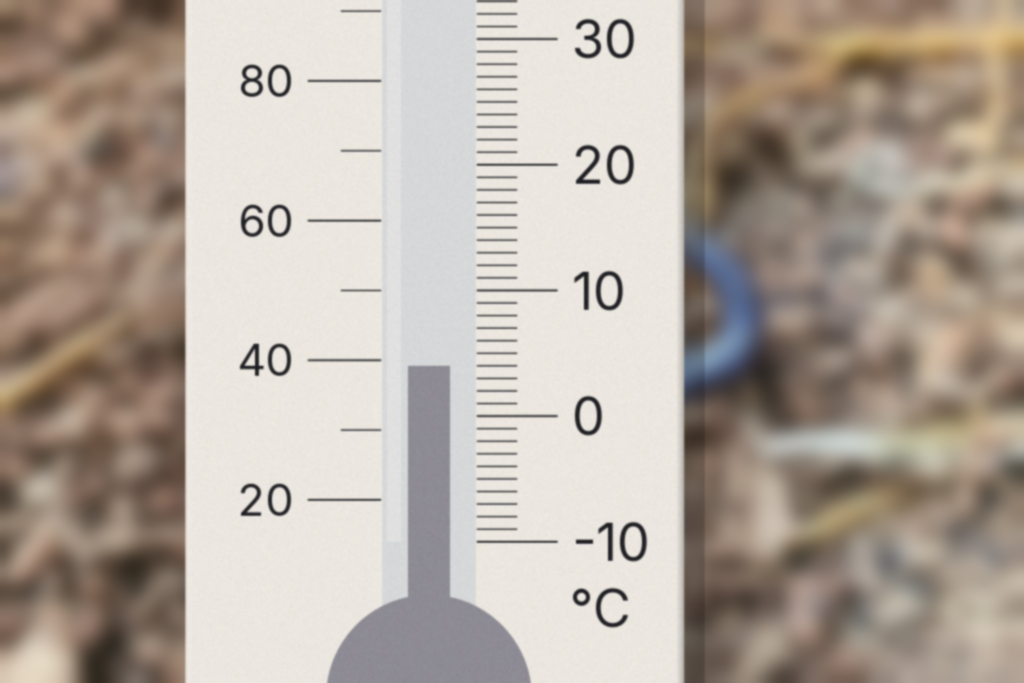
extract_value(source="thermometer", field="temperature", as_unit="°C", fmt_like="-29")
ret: 4
